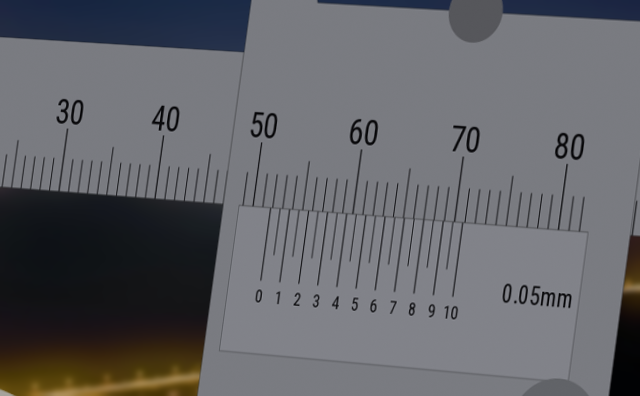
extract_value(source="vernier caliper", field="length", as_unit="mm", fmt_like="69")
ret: 51.8
